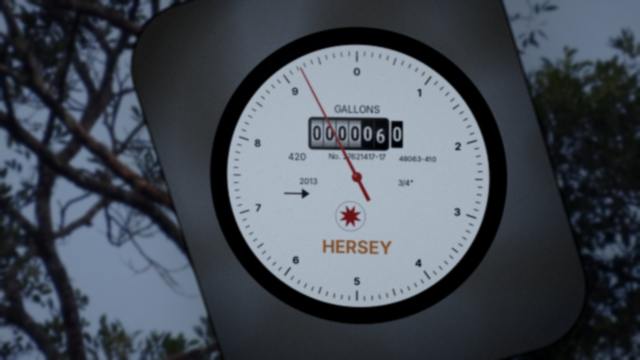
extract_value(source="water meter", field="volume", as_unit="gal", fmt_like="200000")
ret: 59.2
